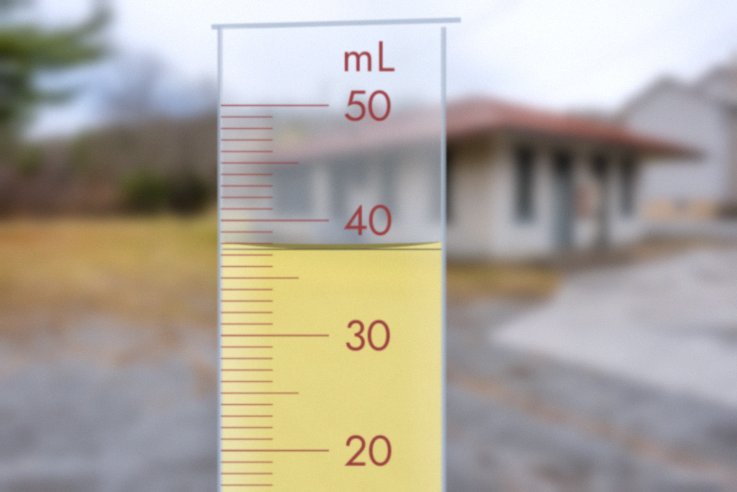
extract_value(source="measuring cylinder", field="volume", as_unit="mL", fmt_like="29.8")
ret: 37.5
